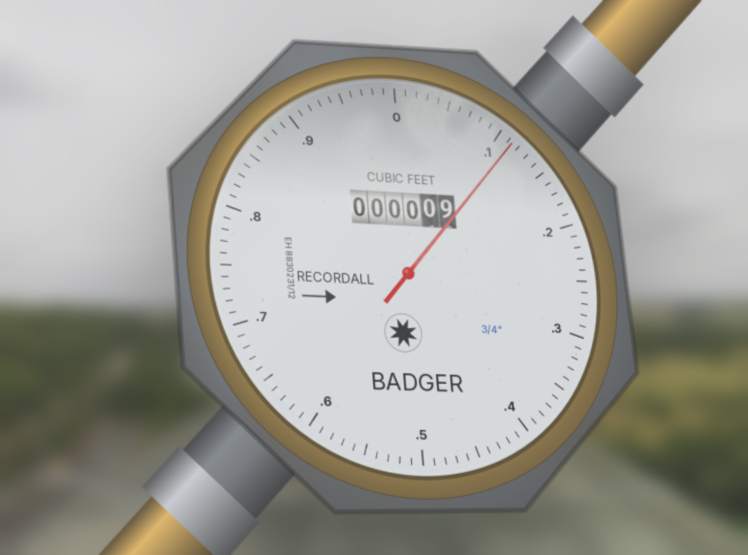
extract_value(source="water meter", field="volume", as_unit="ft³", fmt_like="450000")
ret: 9.11
